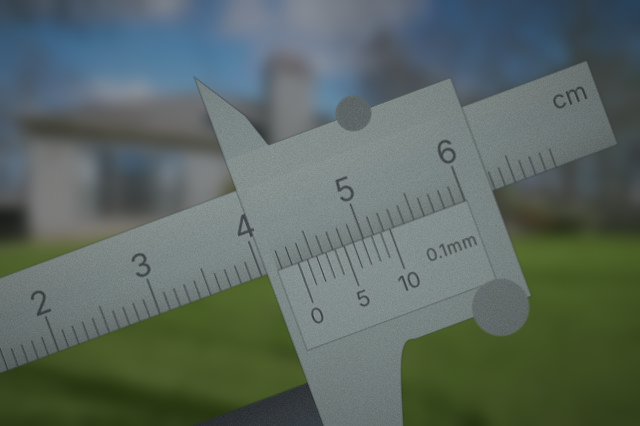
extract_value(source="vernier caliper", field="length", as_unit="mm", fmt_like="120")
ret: 43.6
